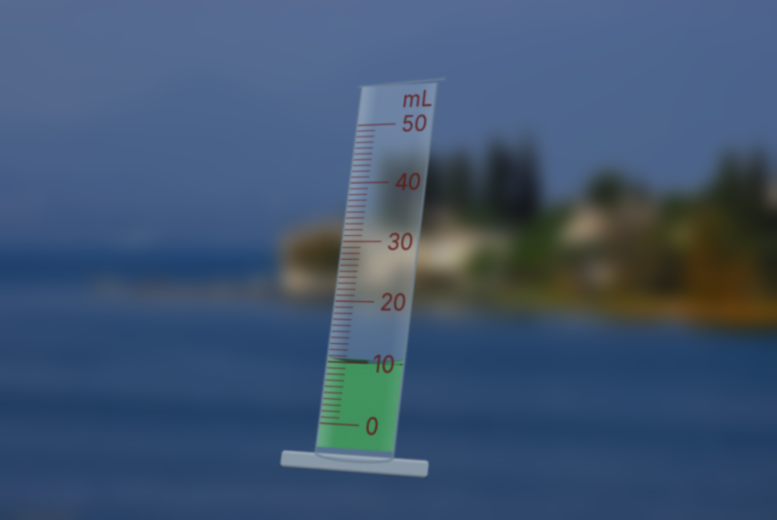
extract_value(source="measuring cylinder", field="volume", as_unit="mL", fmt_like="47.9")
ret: 10
